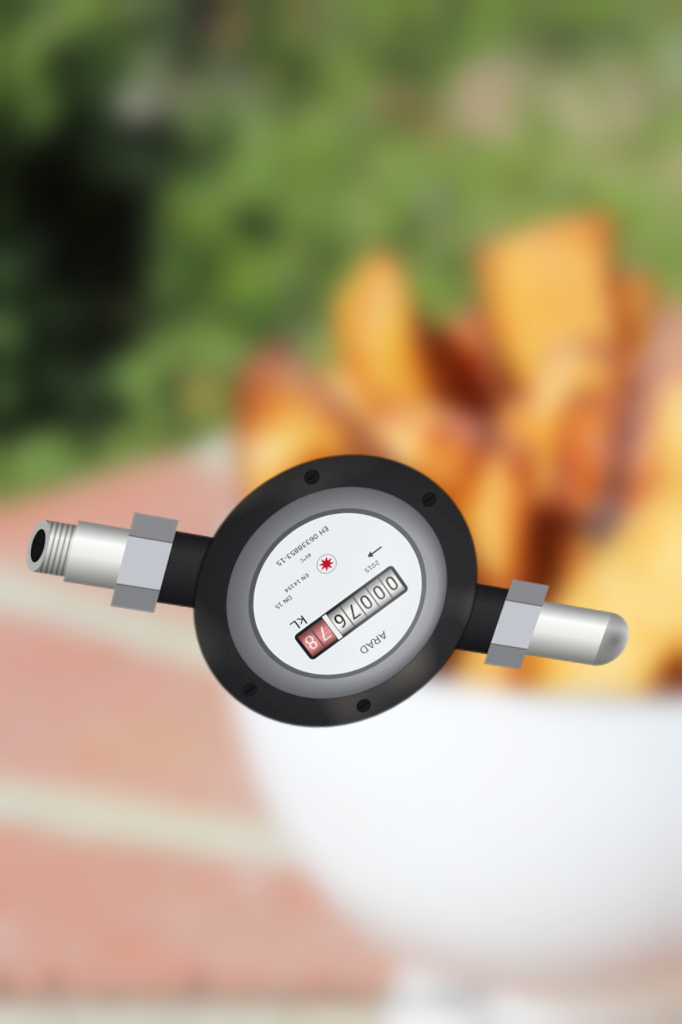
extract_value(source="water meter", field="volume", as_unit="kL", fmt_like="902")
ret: 76.78
